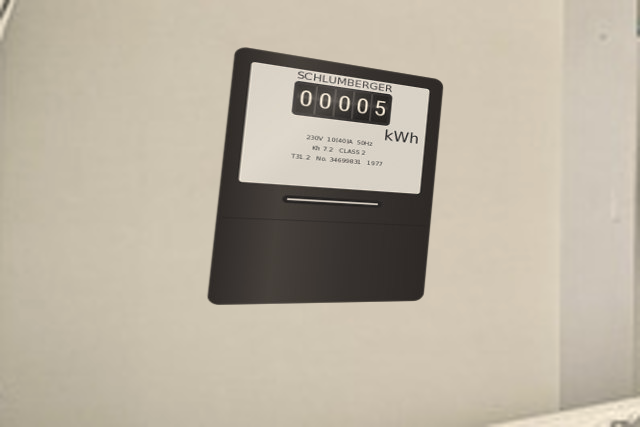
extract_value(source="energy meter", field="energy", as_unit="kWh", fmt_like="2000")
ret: 5
